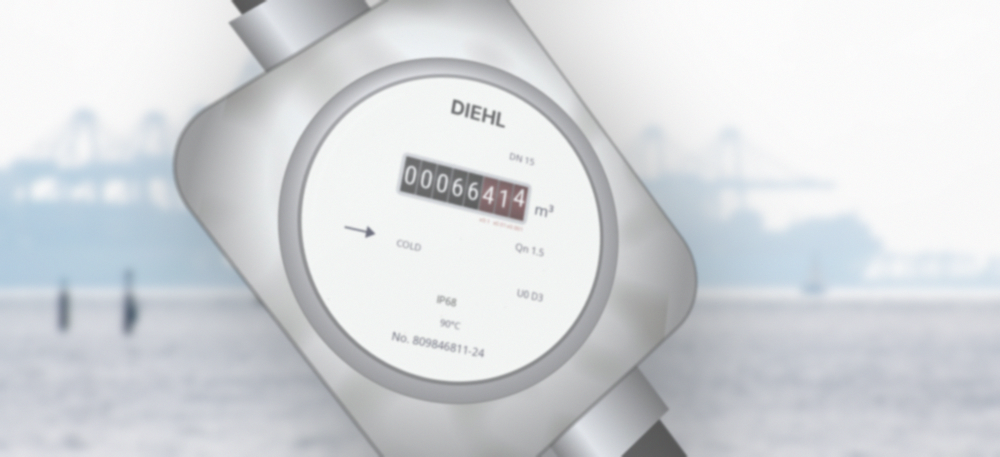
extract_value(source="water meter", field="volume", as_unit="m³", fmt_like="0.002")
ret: 66.414
